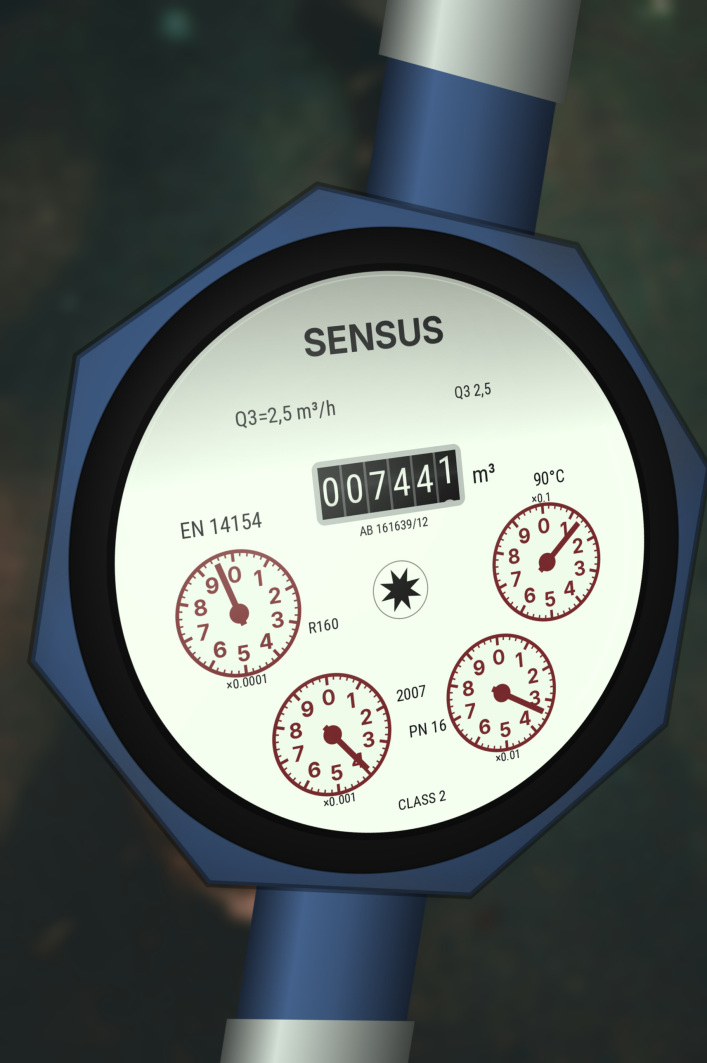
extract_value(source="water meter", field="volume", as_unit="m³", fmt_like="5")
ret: 7441.1339
